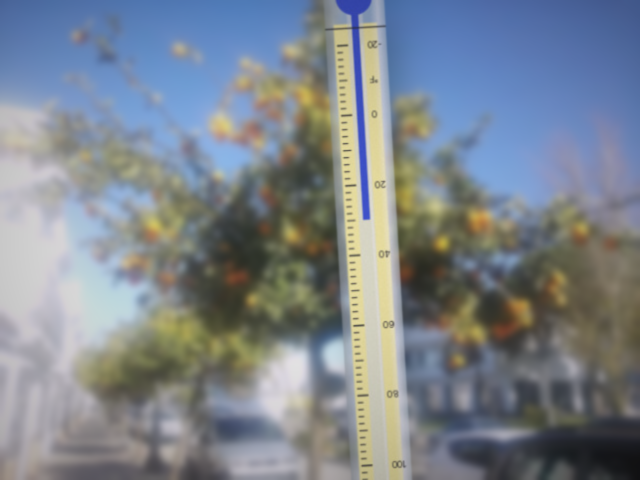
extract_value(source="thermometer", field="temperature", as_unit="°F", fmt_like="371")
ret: 30
